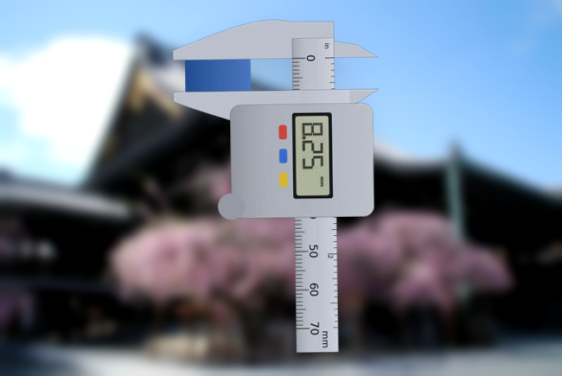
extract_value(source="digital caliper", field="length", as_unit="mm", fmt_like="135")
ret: 8.25
